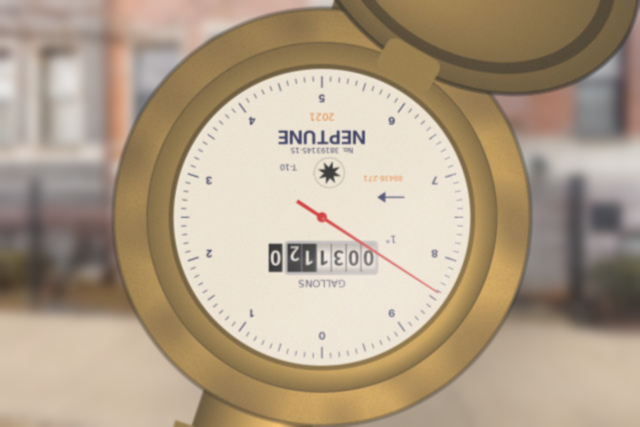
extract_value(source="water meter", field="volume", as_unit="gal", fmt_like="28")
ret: 31118.4
